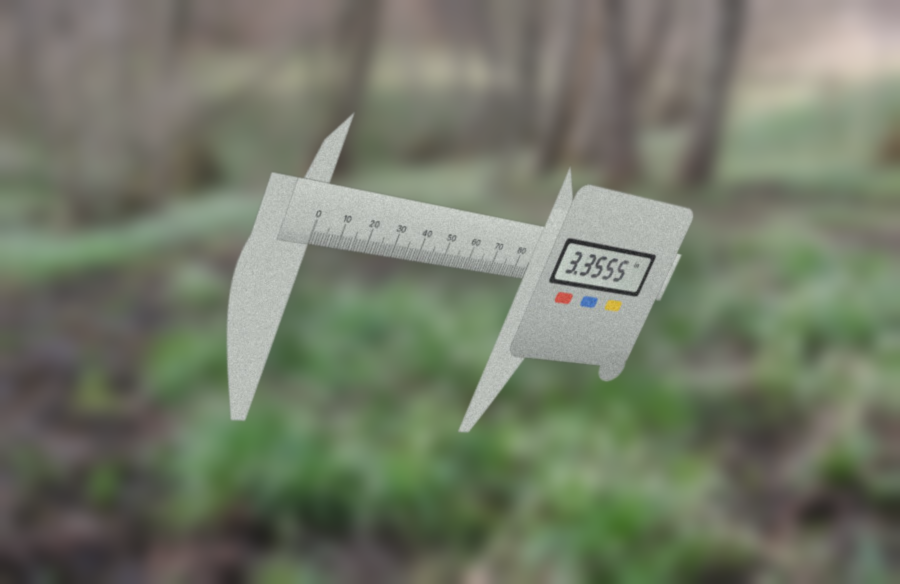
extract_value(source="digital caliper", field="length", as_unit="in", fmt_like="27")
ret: 3.3555
